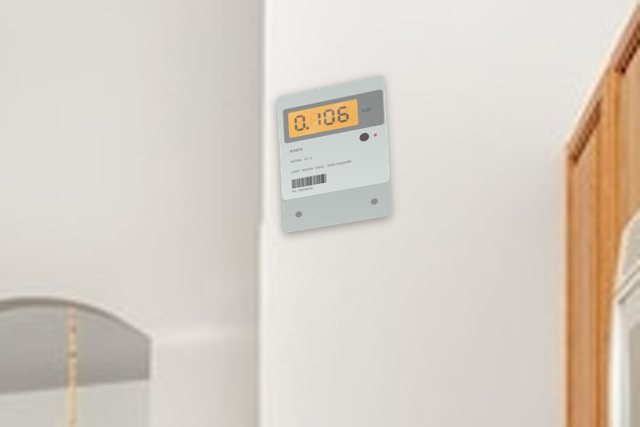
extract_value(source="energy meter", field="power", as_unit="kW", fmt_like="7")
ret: 0.106
